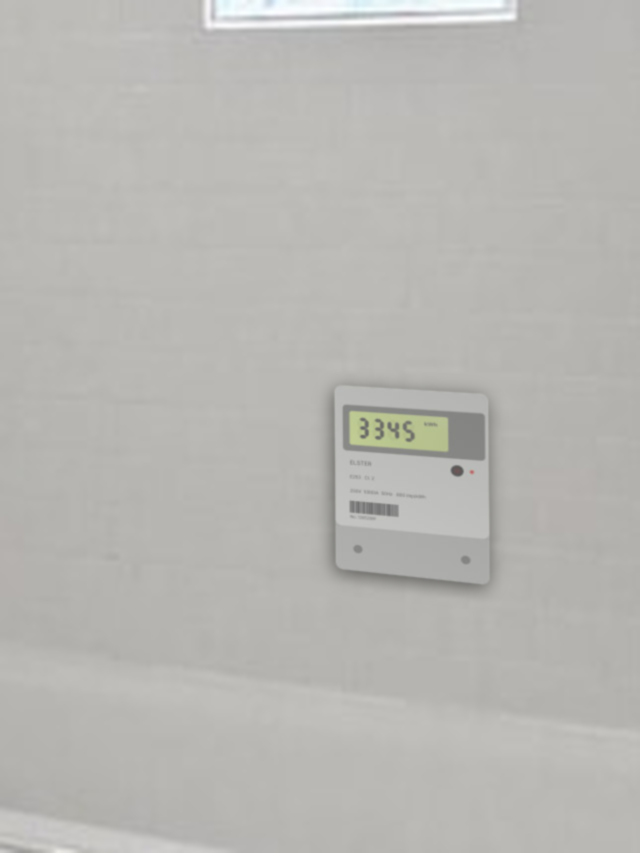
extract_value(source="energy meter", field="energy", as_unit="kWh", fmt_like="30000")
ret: 3345
